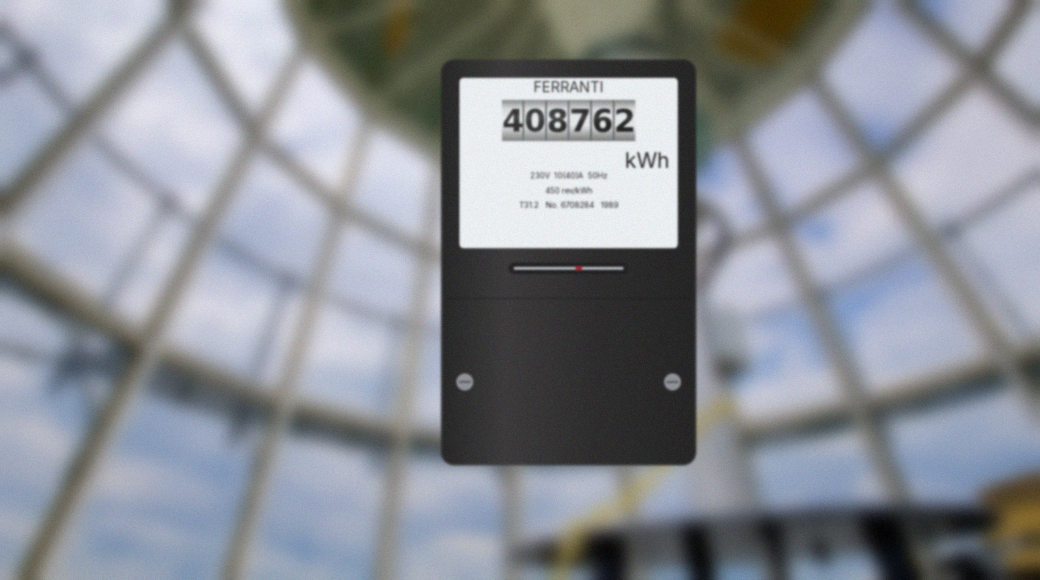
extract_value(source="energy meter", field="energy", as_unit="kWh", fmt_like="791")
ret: 408762
